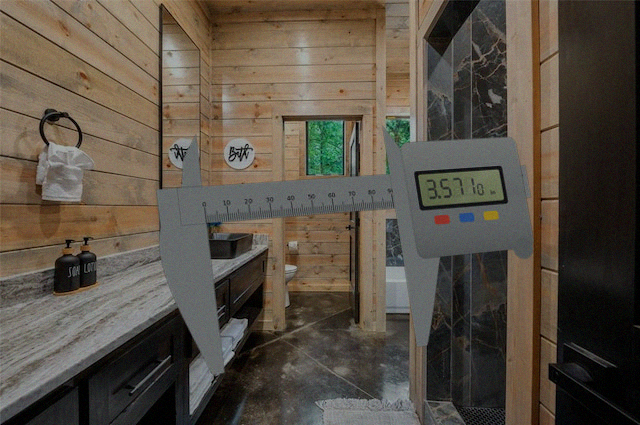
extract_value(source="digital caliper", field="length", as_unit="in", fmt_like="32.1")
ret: 3.5710
